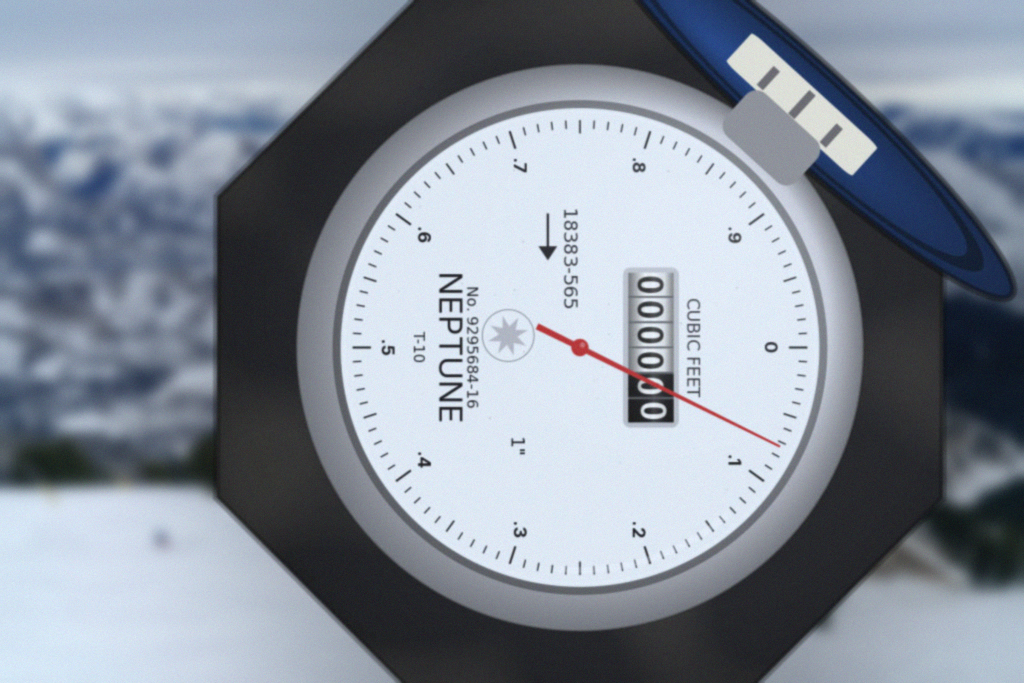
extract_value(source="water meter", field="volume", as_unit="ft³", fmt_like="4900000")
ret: 0.07
